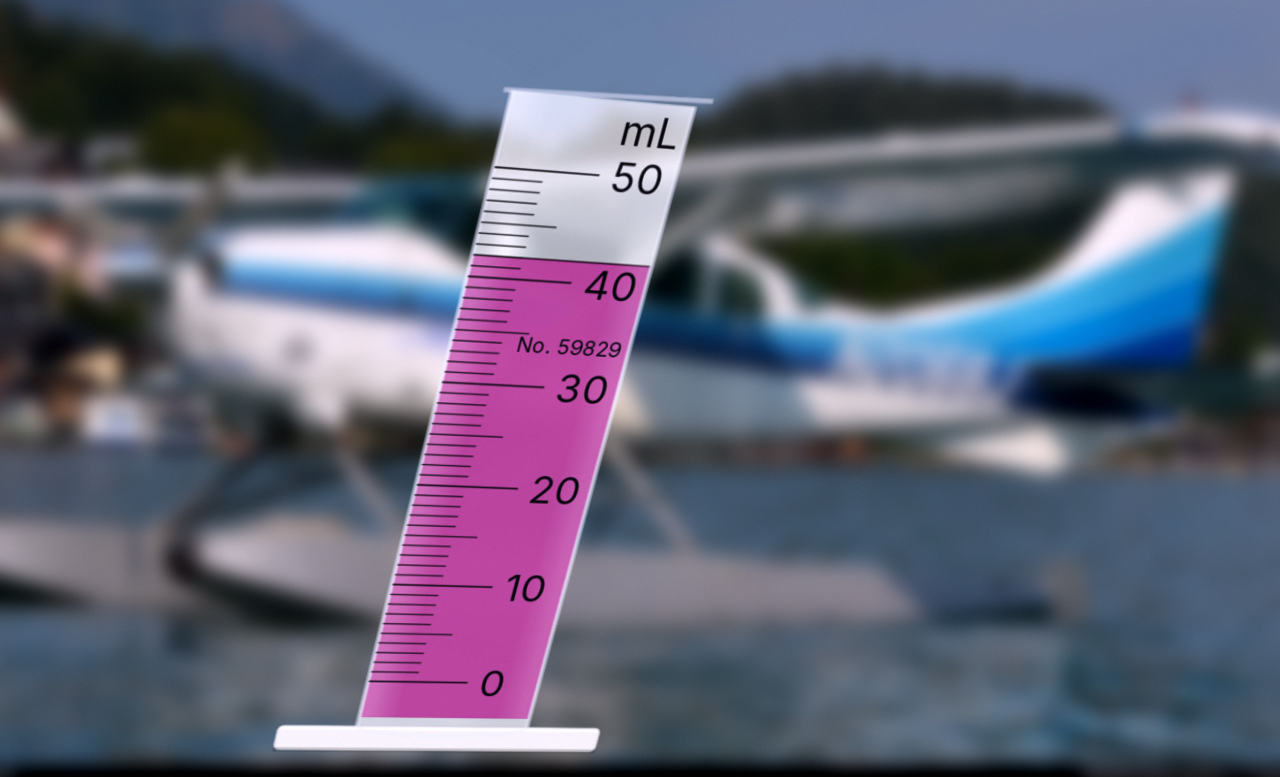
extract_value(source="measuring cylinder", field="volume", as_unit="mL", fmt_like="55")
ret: 42
